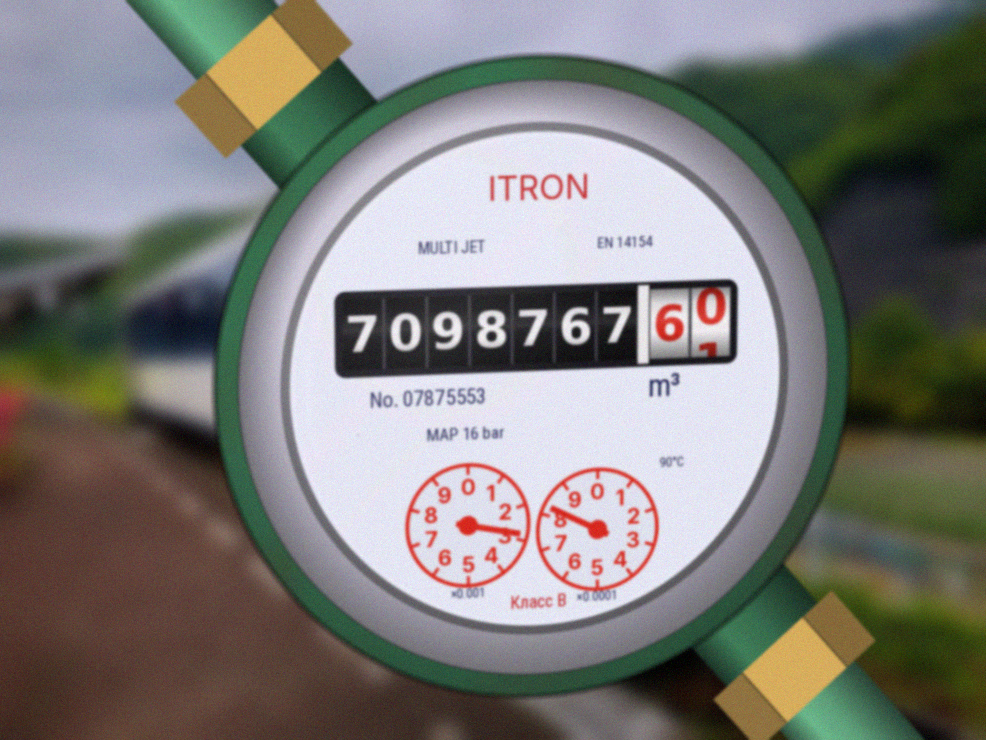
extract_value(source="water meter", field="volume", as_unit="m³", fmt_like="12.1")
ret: 7098767.6028
